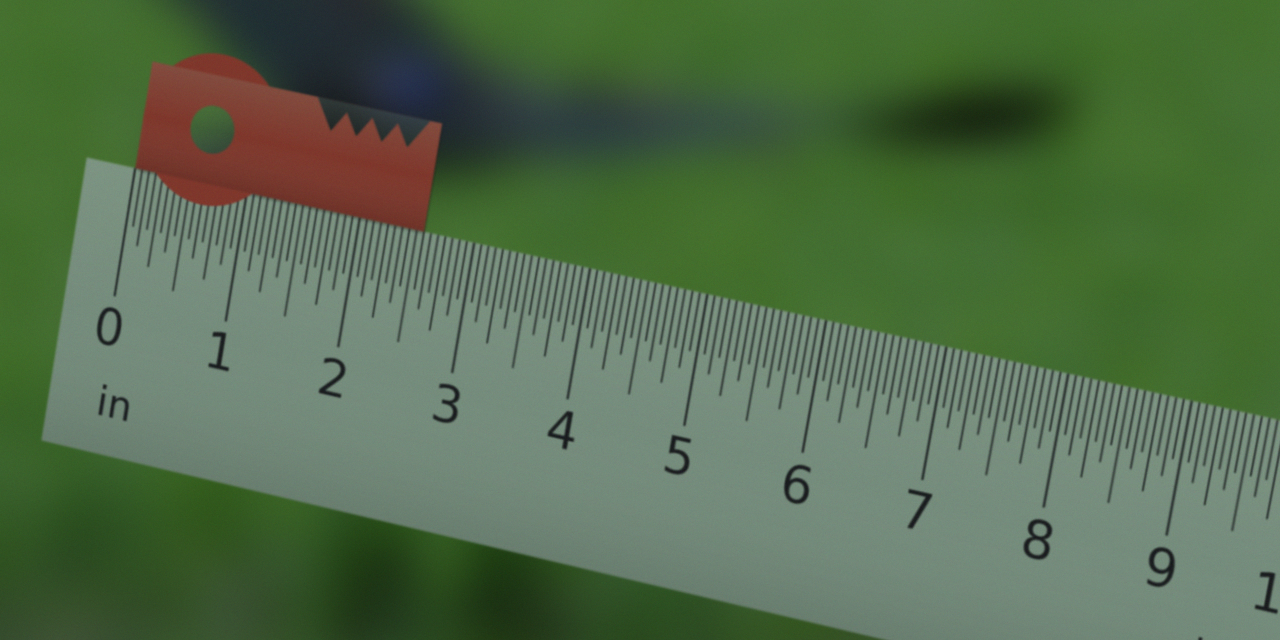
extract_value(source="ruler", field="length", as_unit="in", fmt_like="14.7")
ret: 2.5625
